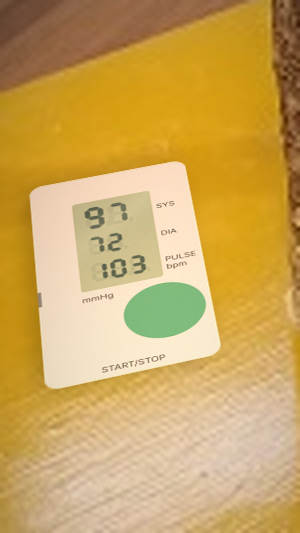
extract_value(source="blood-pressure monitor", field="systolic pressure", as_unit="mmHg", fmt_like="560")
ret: 97
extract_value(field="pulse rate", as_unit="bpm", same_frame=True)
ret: 103
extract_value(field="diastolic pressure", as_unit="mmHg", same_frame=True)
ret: 72
